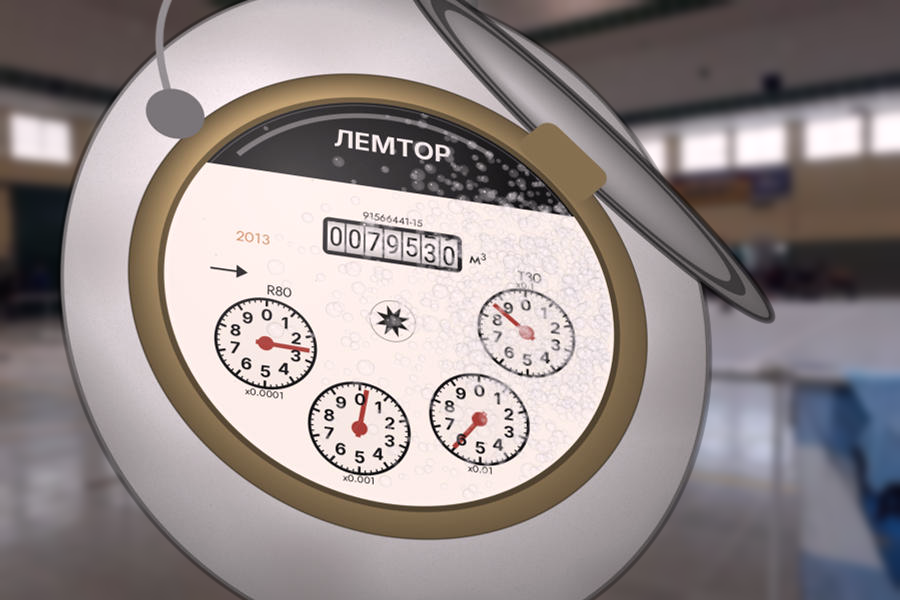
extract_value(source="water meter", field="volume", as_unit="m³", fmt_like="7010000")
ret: 79529.8602
